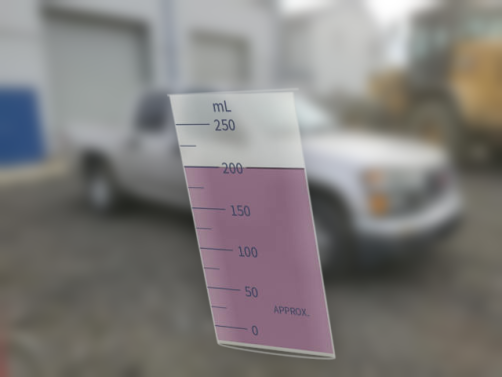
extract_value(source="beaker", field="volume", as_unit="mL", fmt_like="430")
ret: 200
